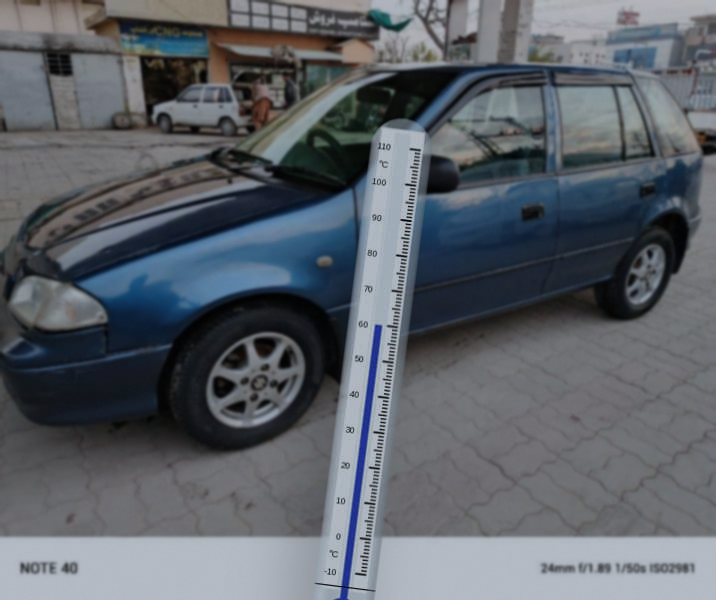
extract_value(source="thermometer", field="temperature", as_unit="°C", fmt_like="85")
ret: 60
